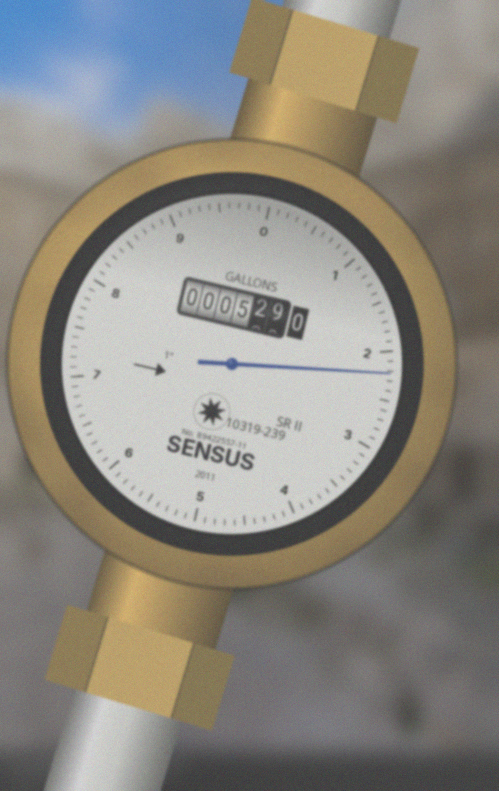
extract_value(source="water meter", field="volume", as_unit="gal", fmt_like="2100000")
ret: 5292.2
